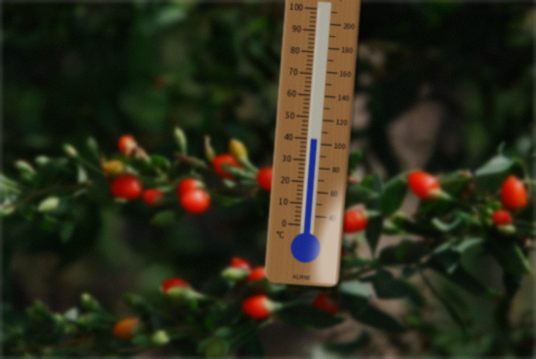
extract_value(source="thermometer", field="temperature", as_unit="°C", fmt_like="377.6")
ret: 40
